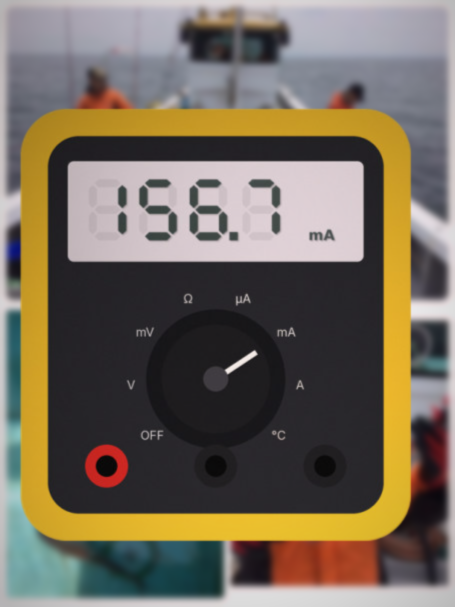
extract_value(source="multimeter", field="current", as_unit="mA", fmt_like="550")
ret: 156.7
